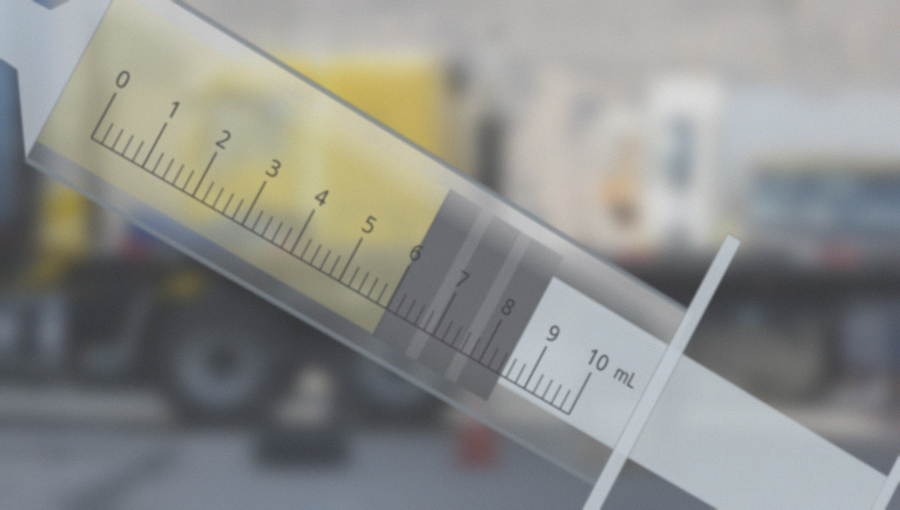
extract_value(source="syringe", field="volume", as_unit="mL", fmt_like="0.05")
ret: 6
